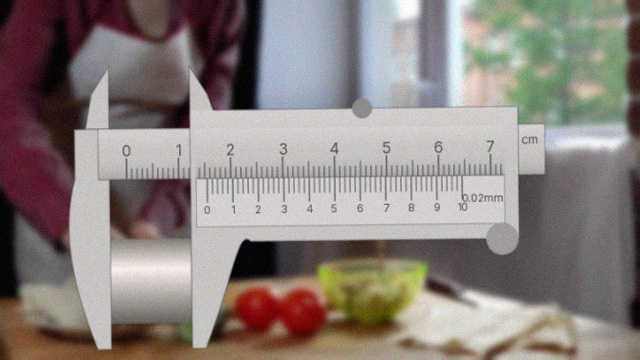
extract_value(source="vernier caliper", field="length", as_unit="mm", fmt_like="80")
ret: 15.5
